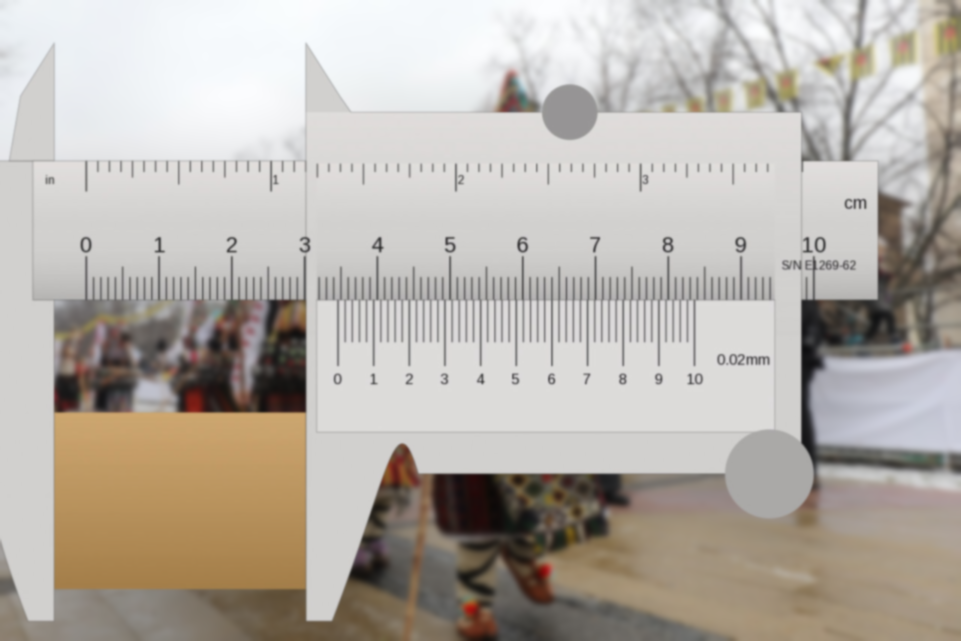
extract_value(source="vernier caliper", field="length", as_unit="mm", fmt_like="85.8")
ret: 34.6
